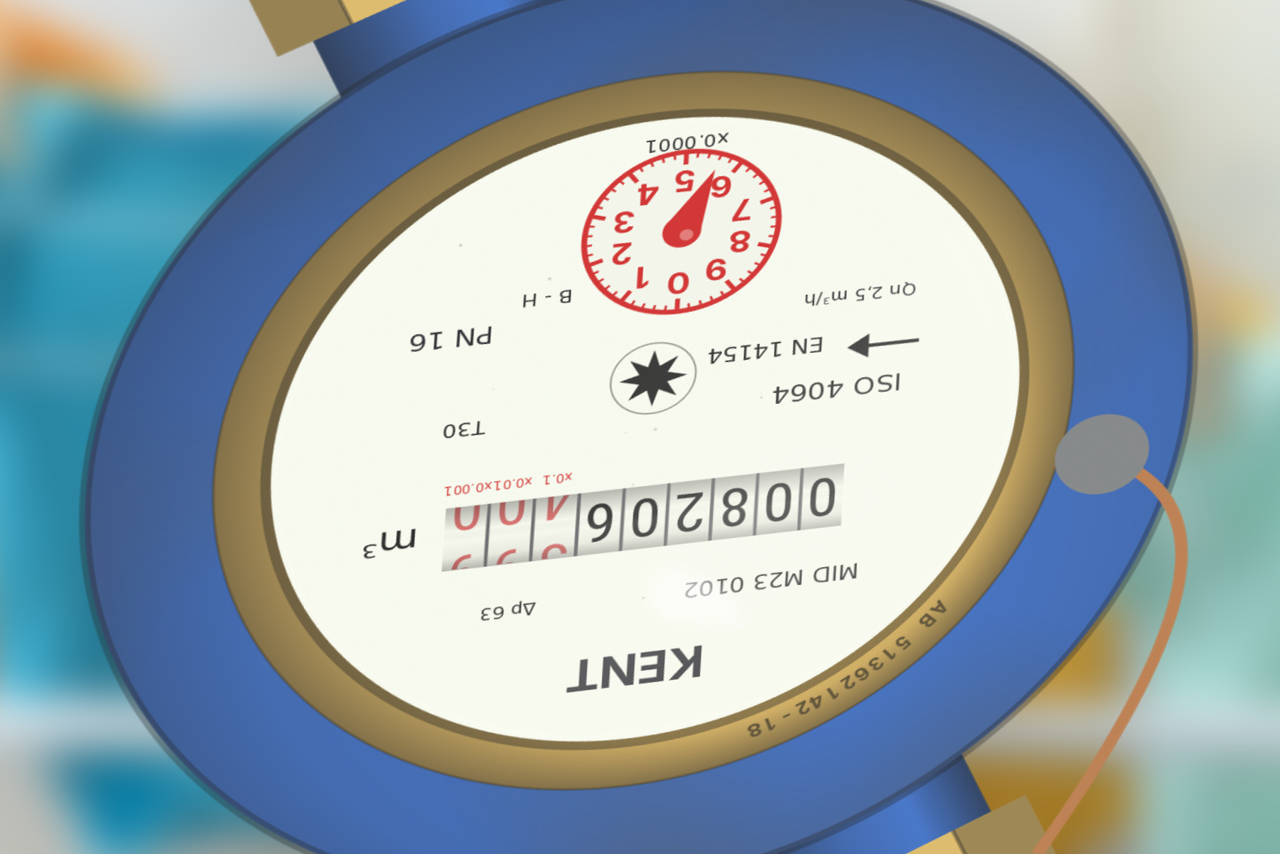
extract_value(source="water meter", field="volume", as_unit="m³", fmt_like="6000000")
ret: 8206.3995
